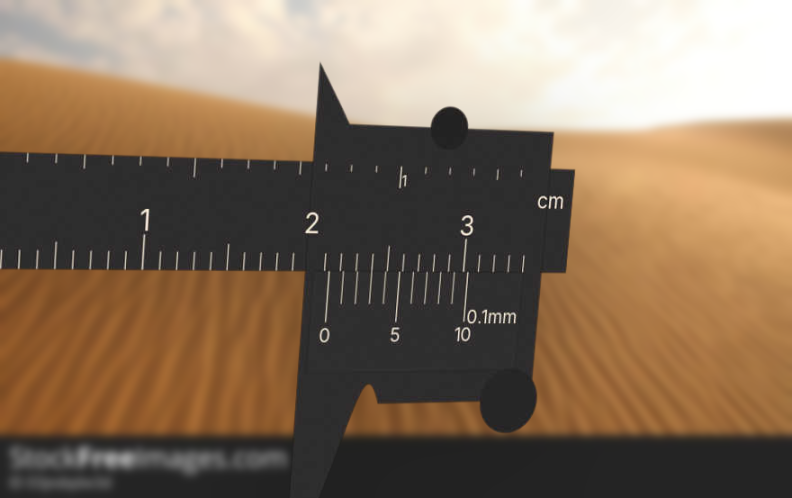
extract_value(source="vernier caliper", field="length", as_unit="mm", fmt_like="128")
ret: 21.3
